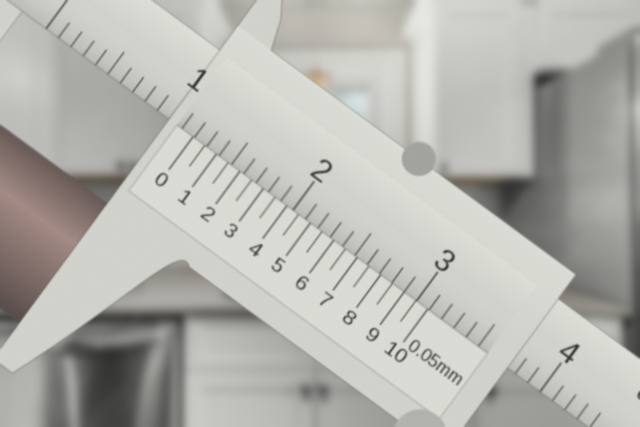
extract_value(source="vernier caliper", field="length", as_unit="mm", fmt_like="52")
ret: 11.9
